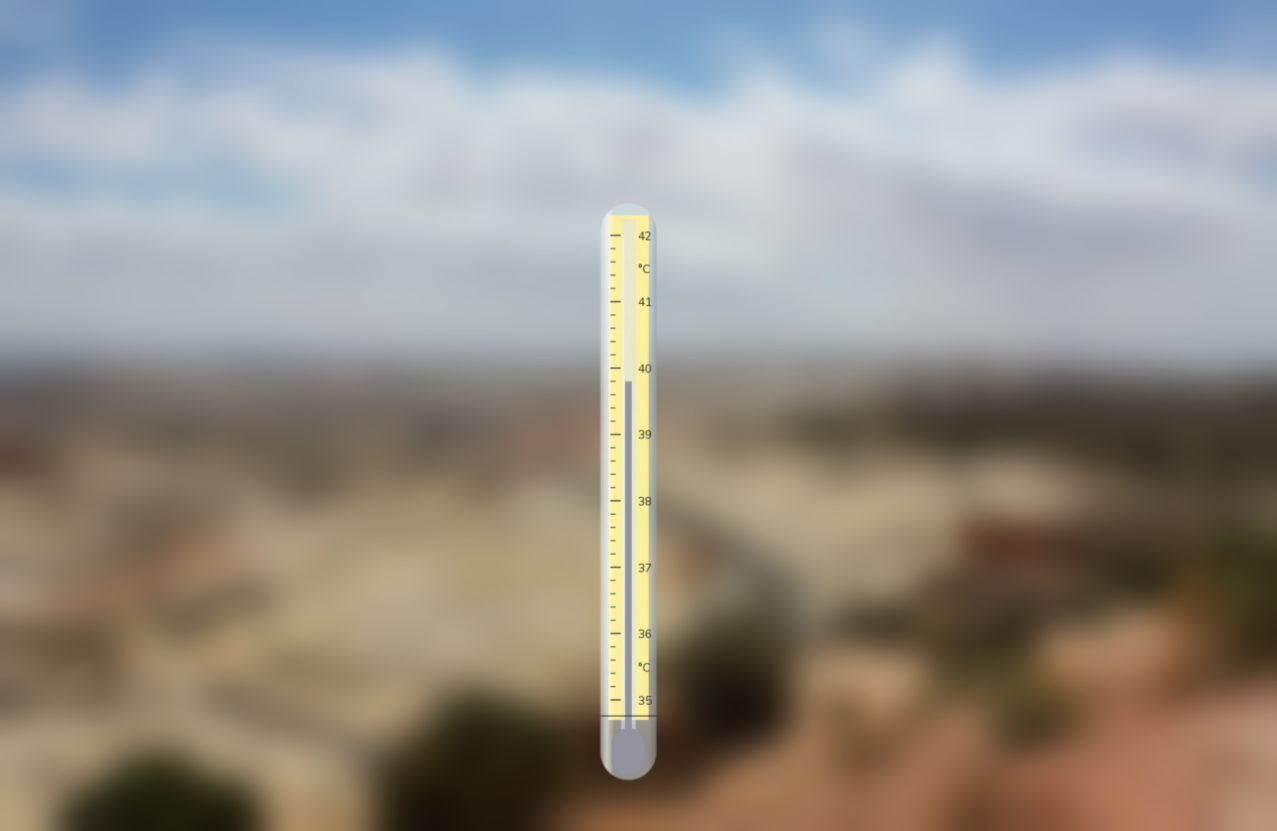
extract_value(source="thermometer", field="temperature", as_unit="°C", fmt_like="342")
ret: 39.8
